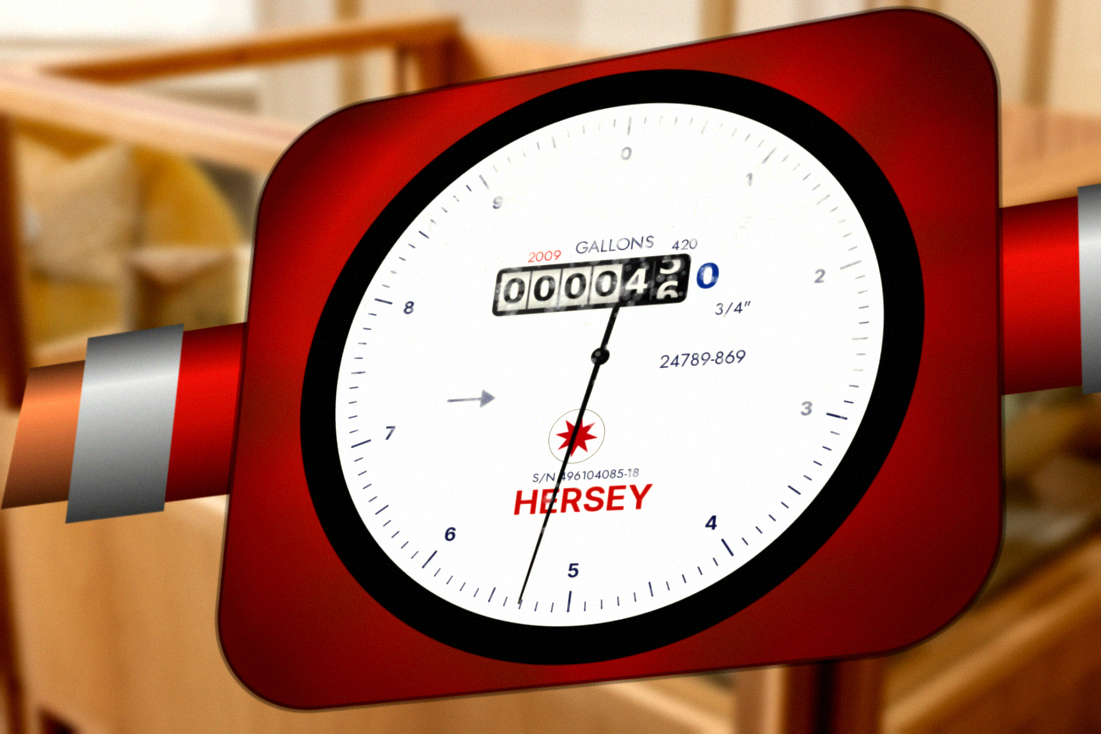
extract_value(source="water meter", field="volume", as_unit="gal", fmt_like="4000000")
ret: 455.3
